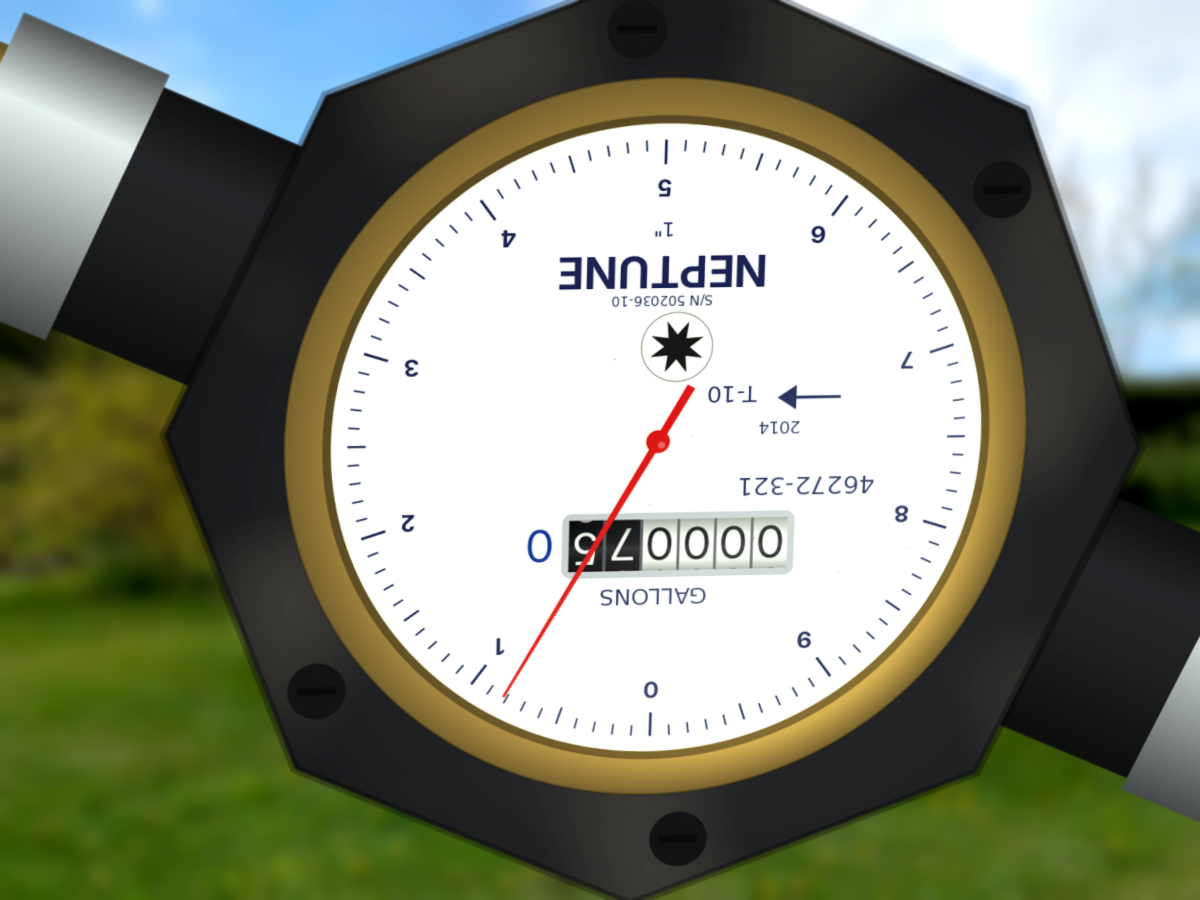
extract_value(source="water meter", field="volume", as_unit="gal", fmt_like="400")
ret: 750.8
